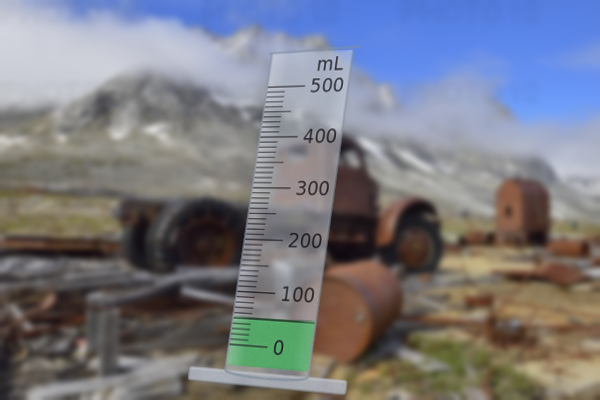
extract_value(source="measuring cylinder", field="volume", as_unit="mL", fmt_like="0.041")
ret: 50
